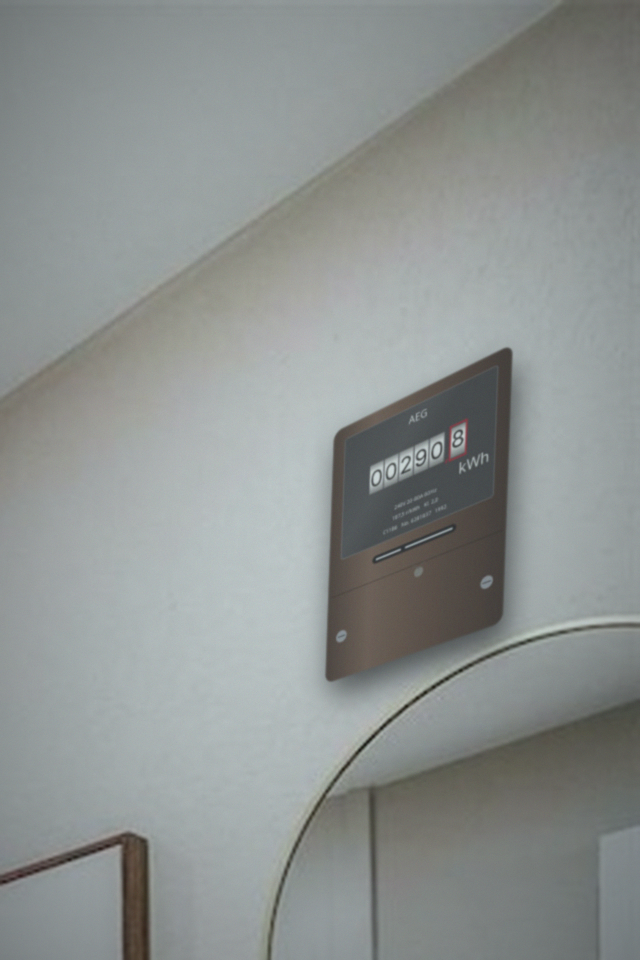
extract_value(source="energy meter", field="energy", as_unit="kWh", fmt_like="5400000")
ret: 290.8
